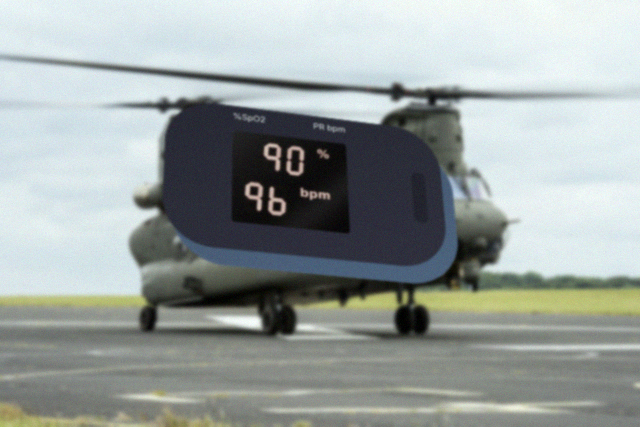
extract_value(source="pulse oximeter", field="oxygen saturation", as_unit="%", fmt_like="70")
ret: 90
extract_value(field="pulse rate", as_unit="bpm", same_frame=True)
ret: 96
